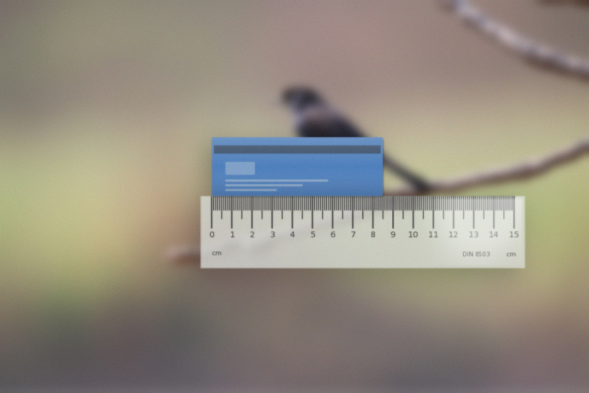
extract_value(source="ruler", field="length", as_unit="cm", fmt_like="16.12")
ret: 8.5
